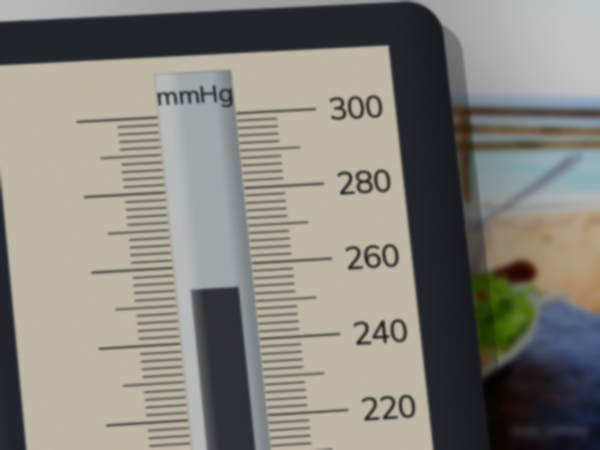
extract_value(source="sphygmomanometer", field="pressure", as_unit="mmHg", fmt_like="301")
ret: 254
